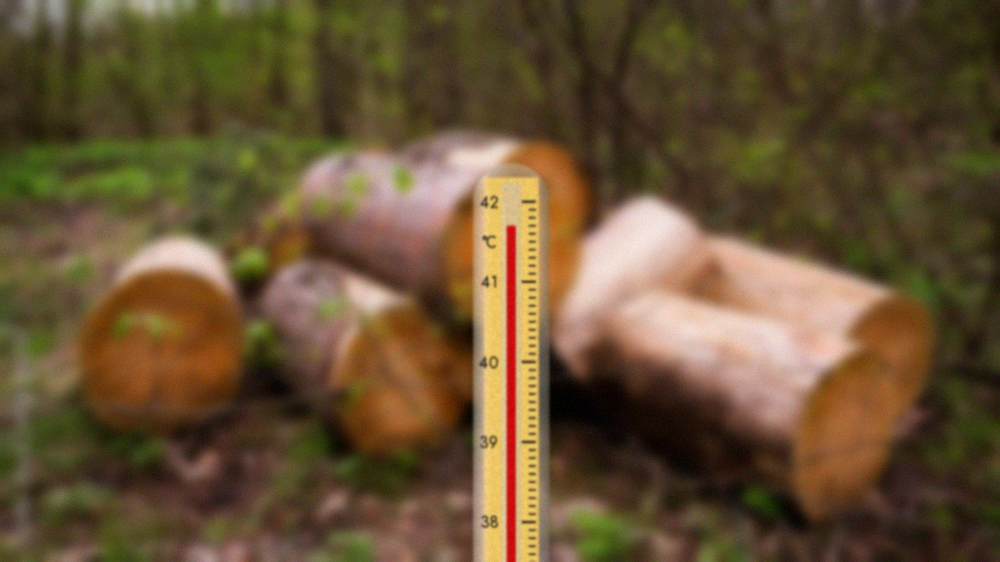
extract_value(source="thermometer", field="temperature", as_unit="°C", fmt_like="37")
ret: 41.7
